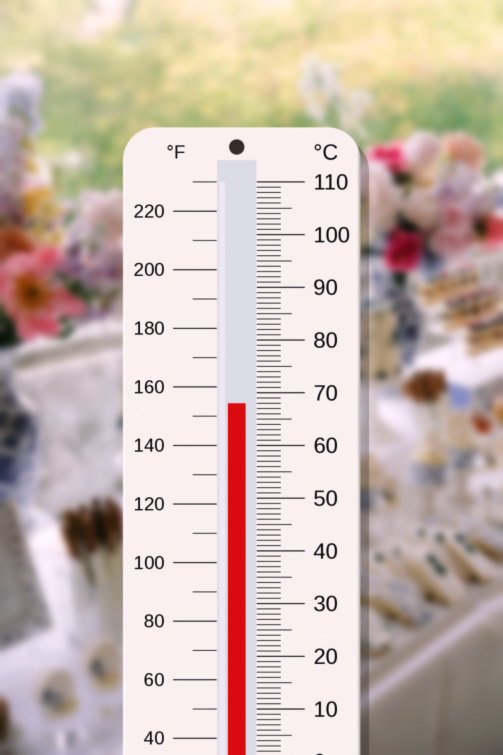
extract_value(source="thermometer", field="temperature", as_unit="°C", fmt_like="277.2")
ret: 68
